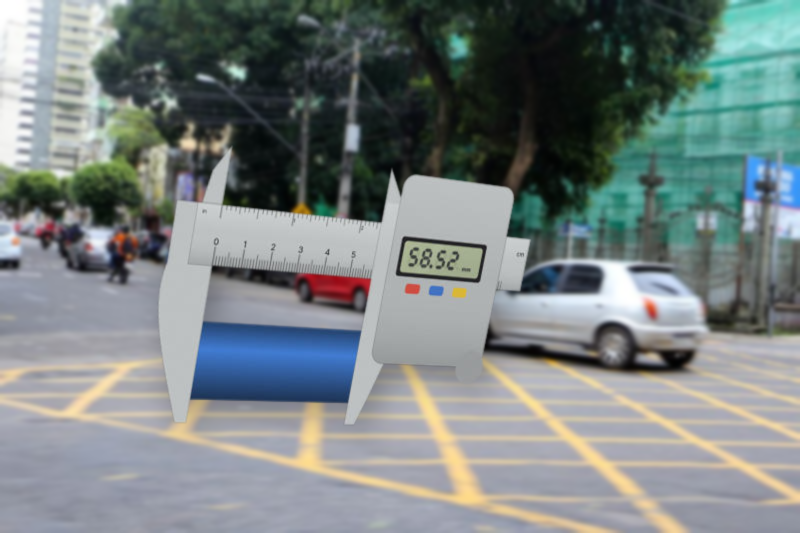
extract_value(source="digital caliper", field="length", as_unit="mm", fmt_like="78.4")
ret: 58.52
